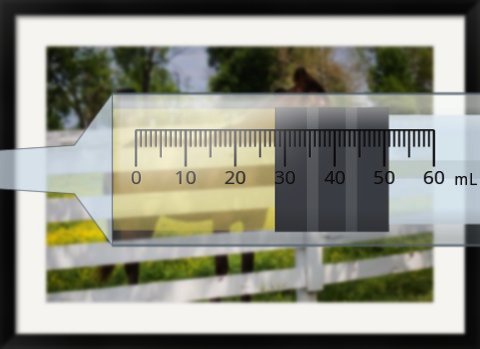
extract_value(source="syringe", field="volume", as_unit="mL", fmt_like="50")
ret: 28
